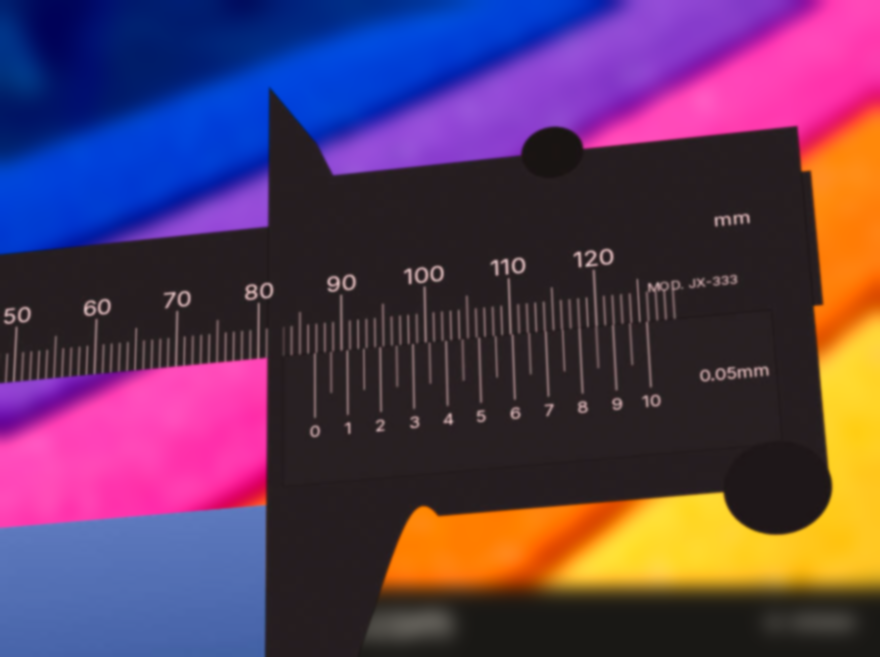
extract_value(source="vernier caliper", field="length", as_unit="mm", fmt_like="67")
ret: 86.8
